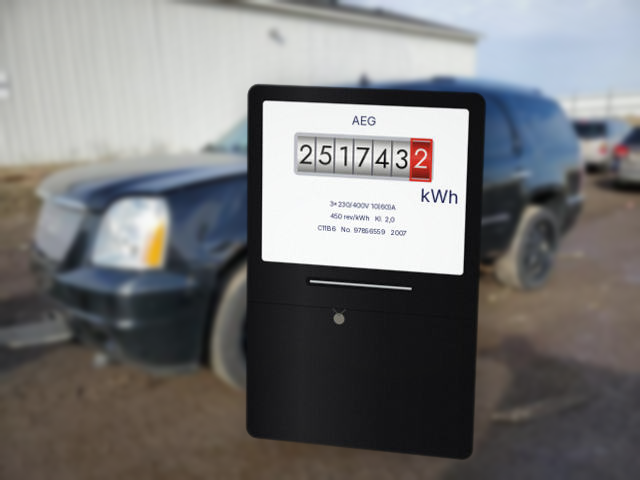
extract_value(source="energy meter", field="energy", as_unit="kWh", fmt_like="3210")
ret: 251743.2
